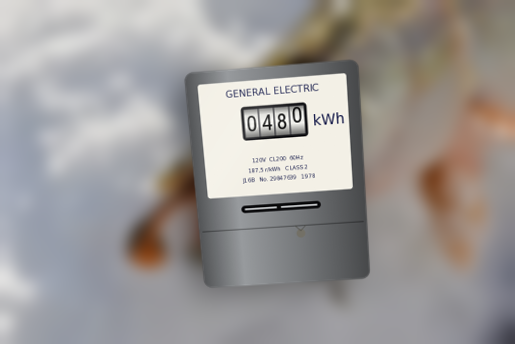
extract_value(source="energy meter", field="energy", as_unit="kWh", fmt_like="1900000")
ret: 480
